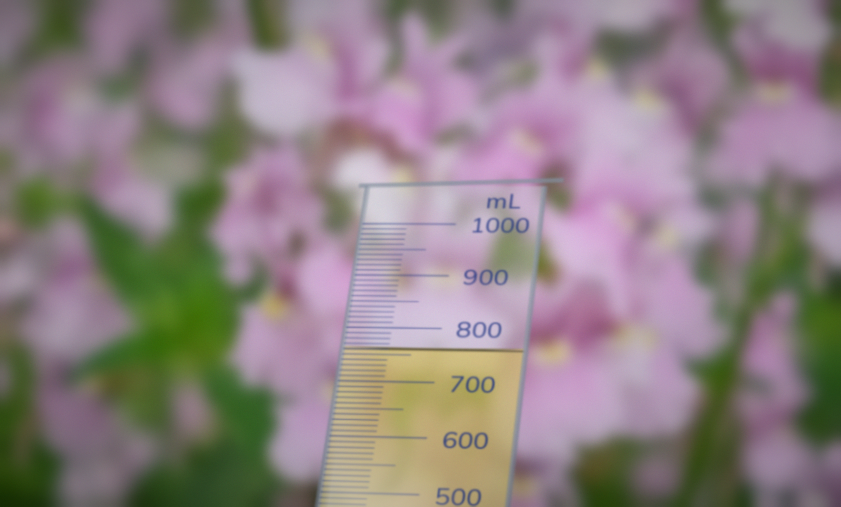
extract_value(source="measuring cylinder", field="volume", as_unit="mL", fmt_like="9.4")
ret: 760
